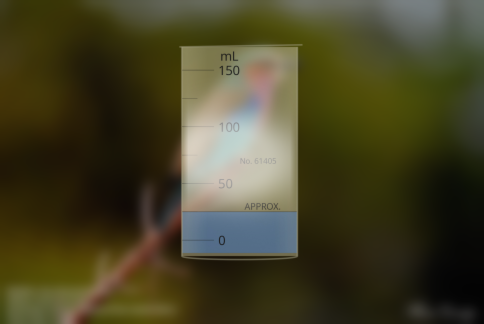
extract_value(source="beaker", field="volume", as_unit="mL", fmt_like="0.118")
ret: 25
